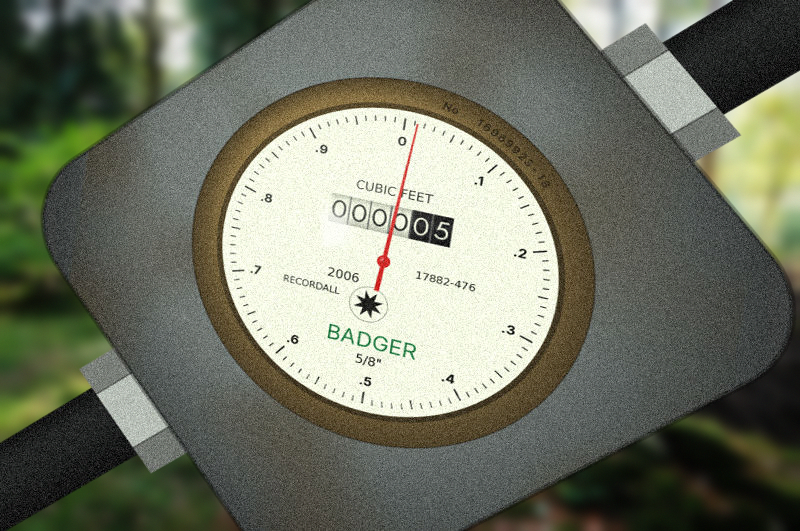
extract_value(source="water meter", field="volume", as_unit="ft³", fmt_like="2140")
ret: 5.01
